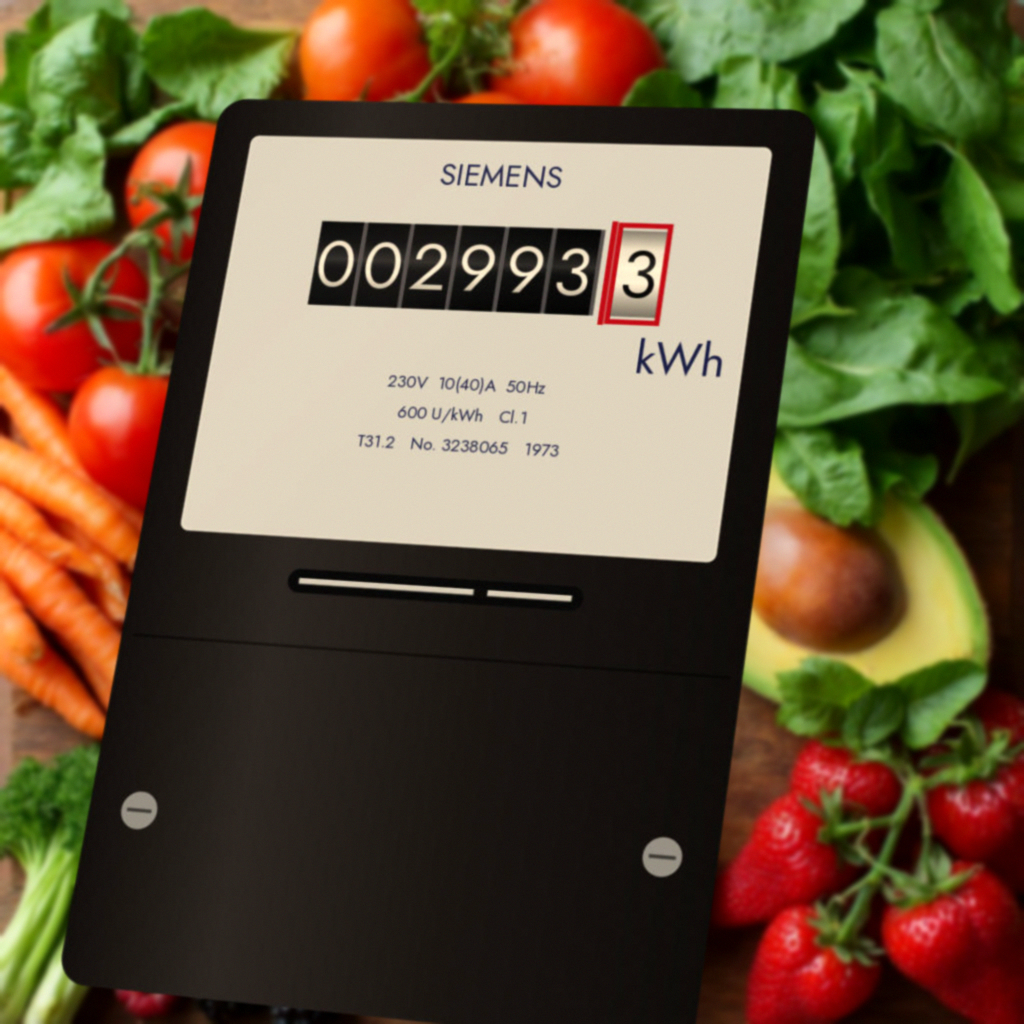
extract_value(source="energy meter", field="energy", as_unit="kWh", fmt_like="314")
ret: 2993.3
